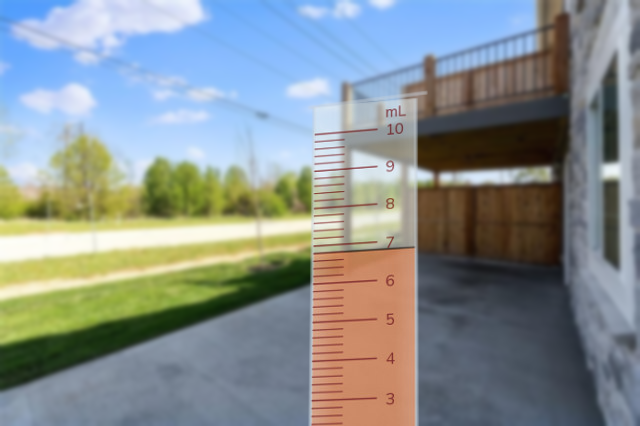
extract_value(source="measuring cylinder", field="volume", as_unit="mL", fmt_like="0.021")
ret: 6.8
